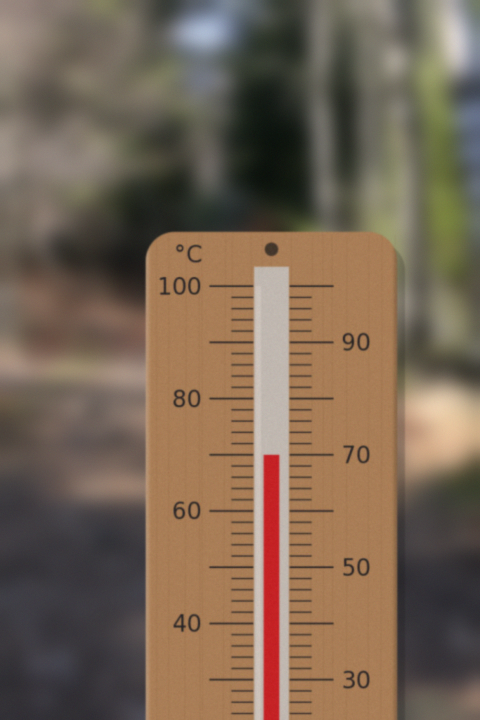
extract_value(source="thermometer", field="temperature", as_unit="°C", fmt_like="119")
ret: 70
